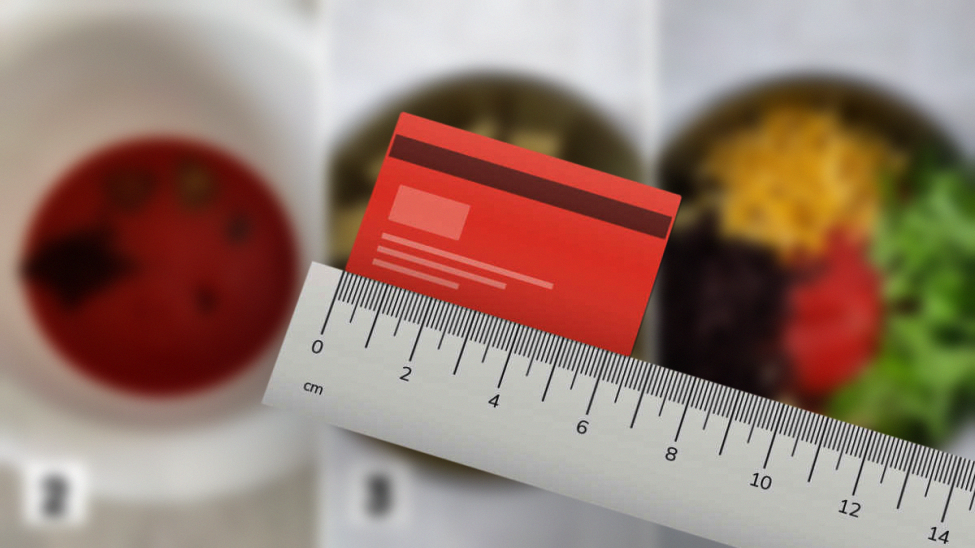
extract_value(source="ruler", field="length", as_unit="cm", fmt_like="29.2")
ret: 6.5
